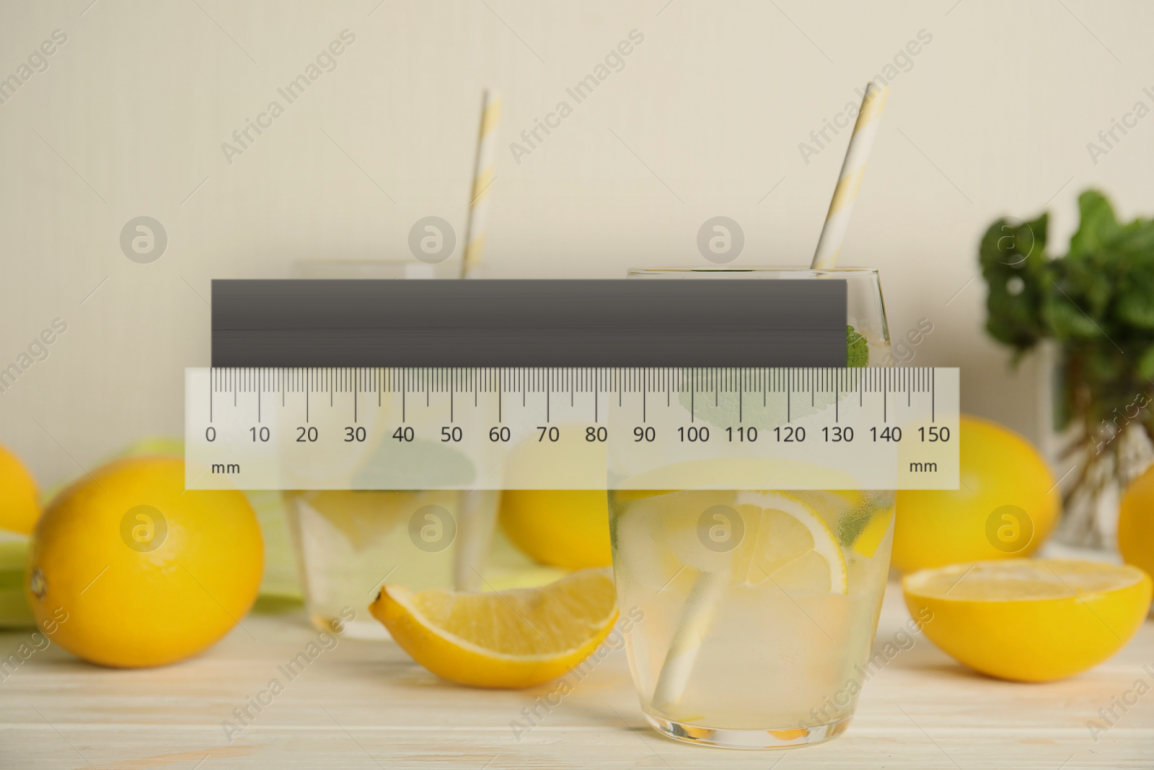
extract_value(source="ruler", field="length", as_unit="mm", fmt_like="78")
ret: 132
